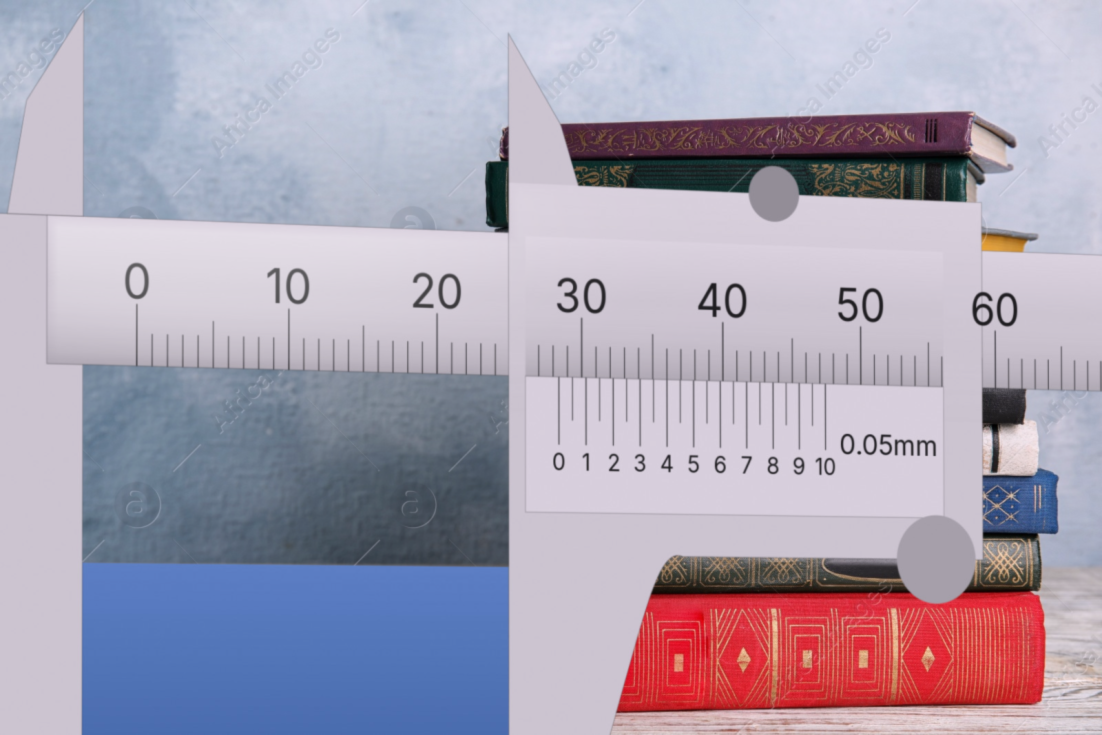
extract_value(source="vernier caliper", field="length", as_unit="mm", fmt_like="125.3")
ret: 28.4
